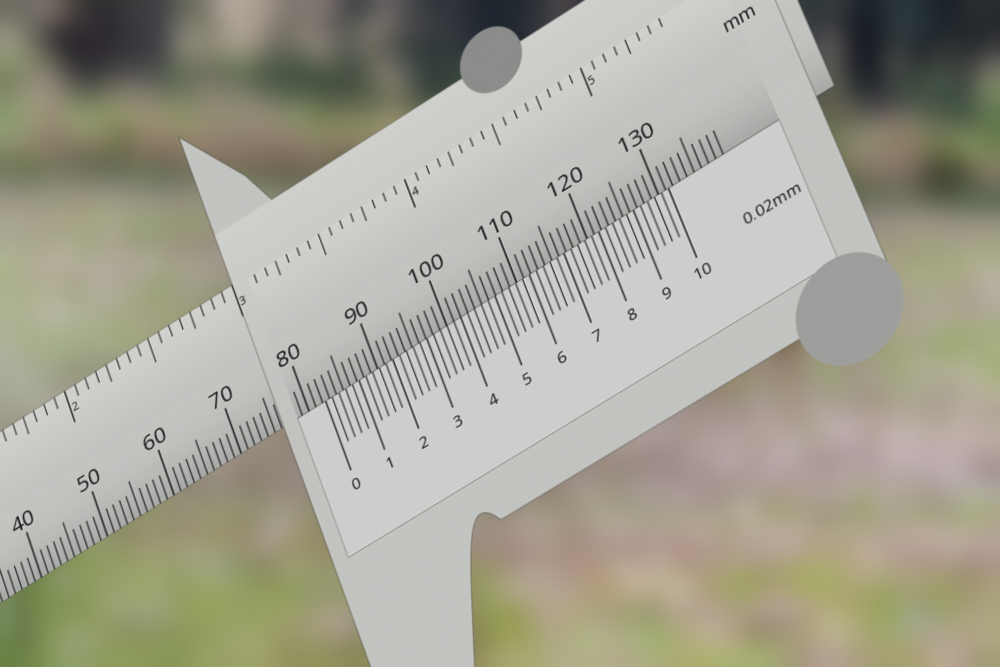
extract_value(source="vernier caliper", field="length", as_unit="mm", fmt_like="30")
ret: 82.4
